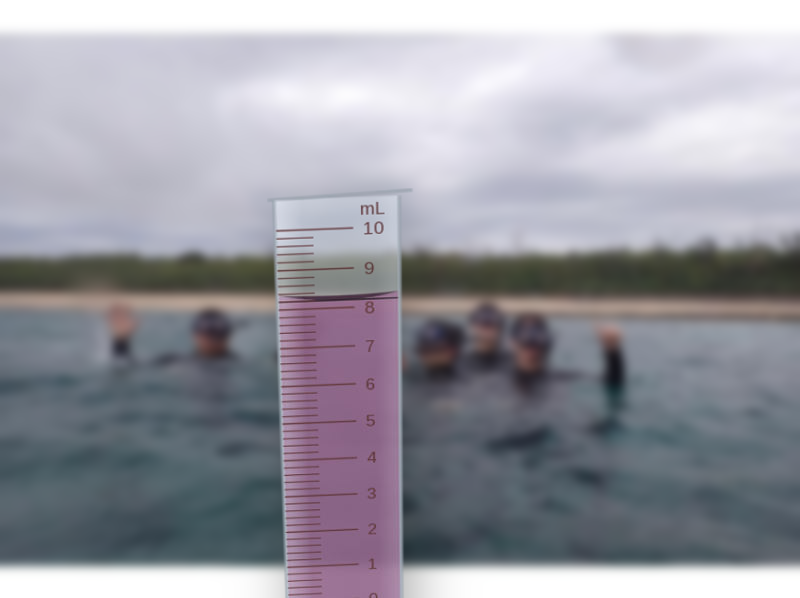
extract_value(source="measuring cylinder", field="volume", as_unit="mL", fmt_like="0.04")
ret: 8.2
